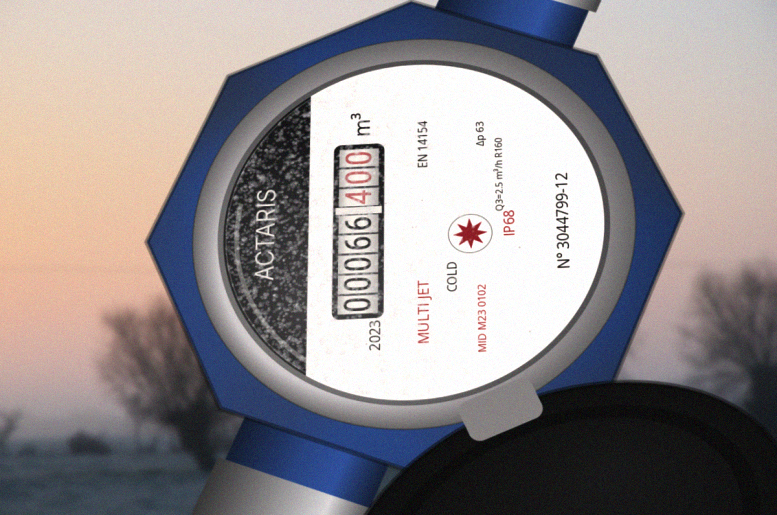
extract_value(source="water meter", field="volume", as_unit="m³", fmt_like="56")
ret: 66.400
